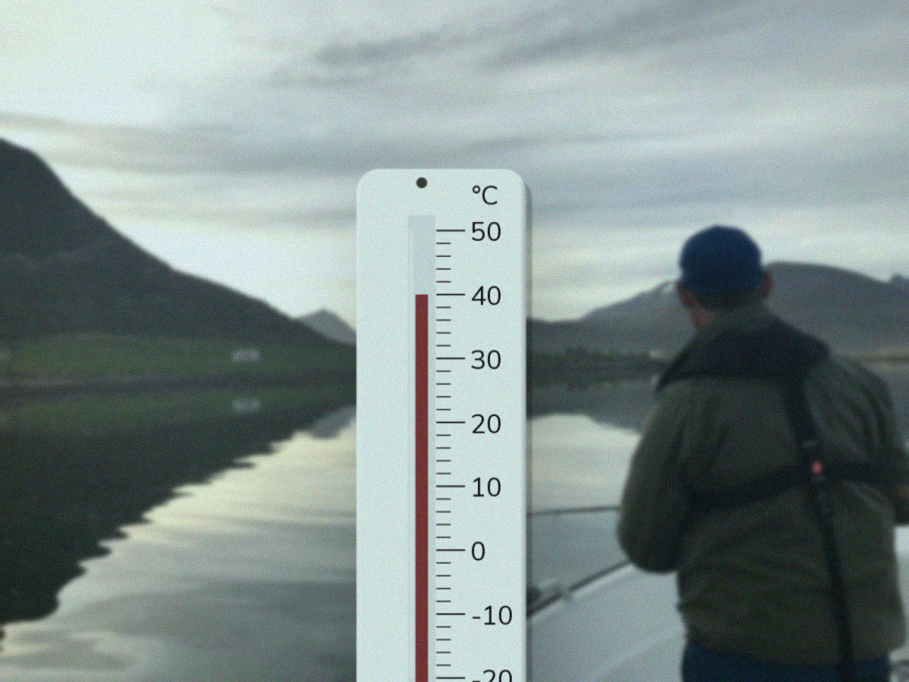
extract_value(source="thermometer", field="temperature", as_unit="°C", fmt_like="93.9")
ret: 40
